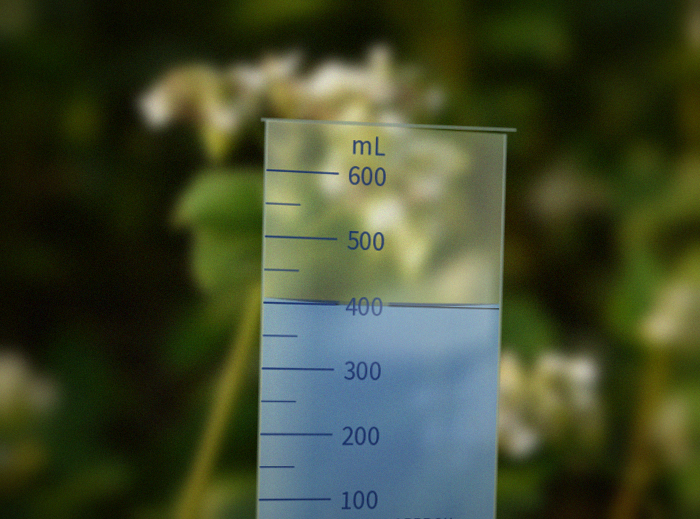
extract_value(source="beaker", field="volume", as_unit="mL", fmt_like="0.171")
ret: 400
